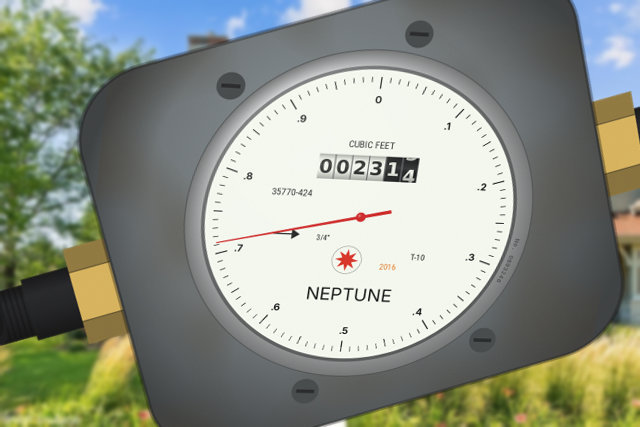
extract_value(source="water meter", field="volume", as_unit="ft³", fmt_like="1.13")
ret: 2313.71
